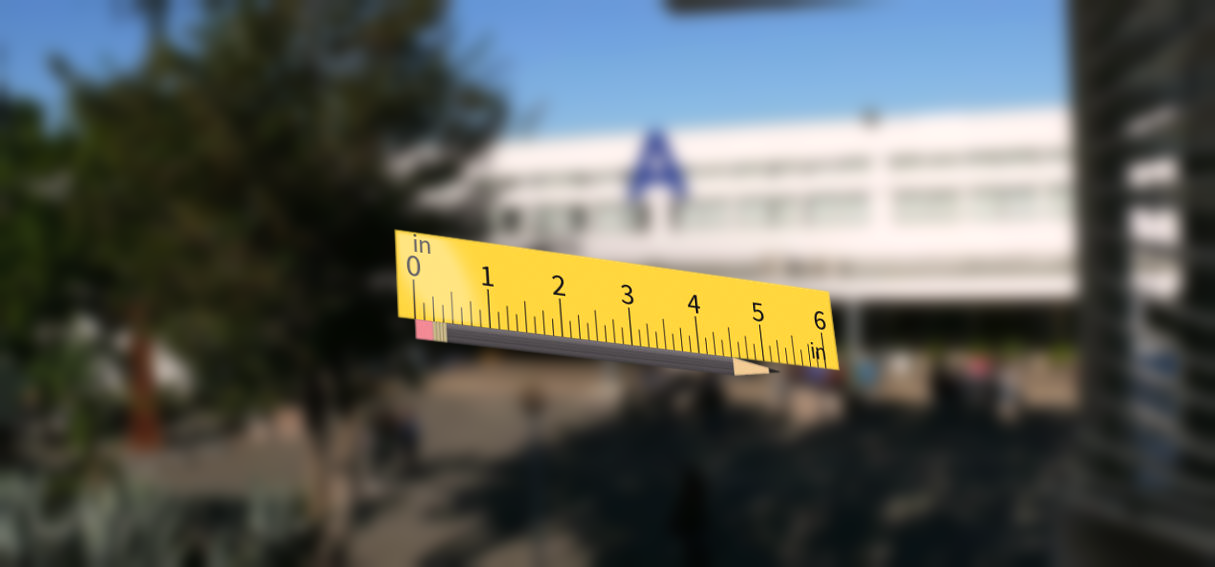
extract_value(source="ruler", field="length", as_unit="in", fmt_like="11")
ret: 5.25
